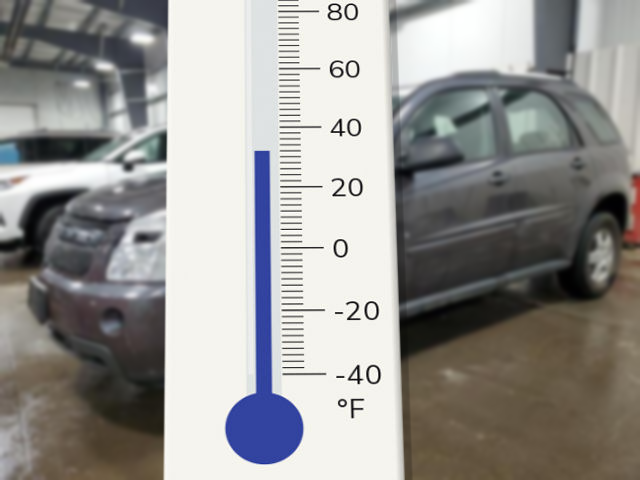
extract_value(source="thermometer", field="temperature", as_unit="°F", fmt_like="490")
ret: 32
